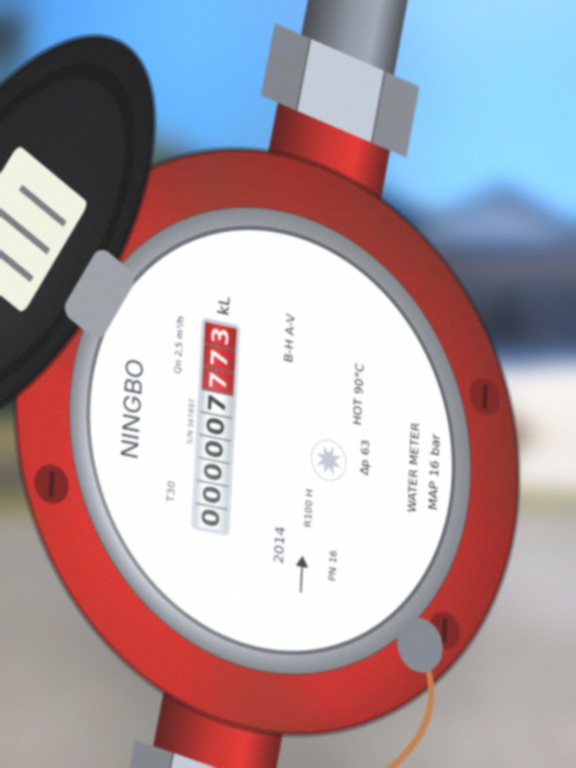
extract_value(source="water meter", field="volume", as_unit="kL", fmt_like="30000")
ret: 7.773
